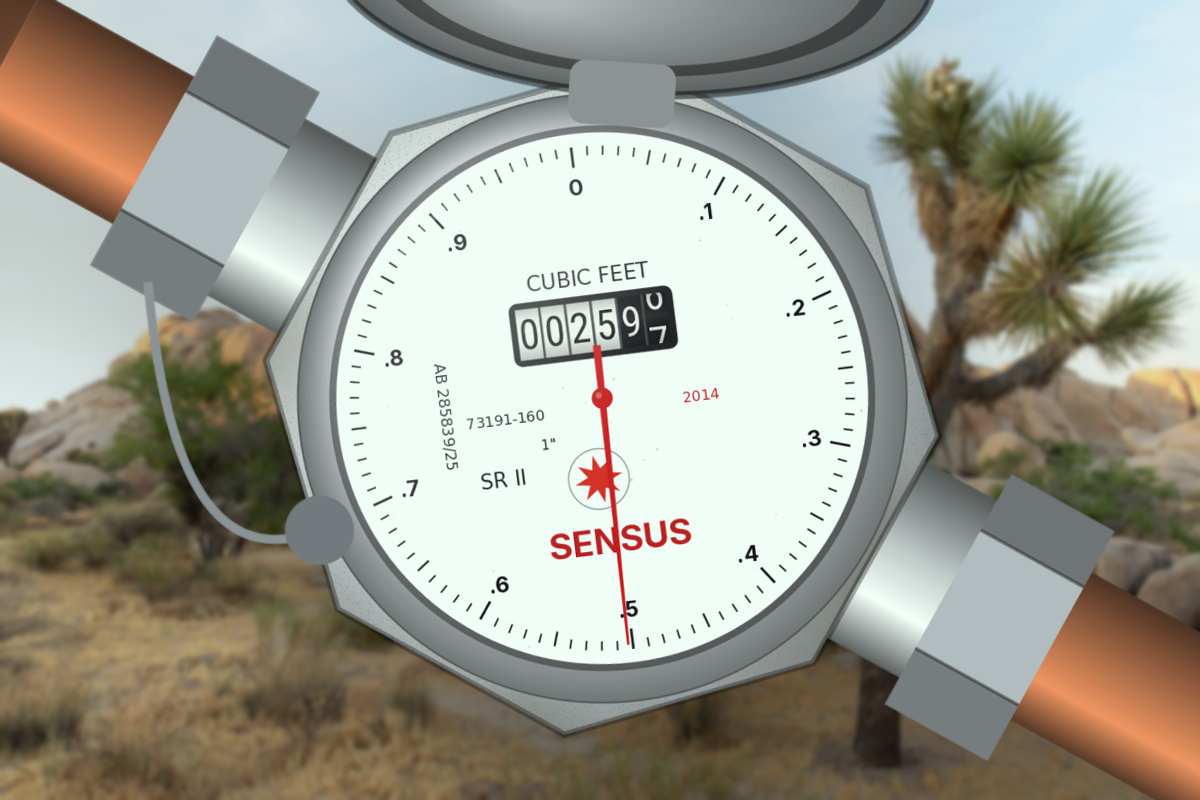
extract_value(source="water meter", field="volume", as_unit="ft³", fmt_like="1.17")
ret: 2596.50
